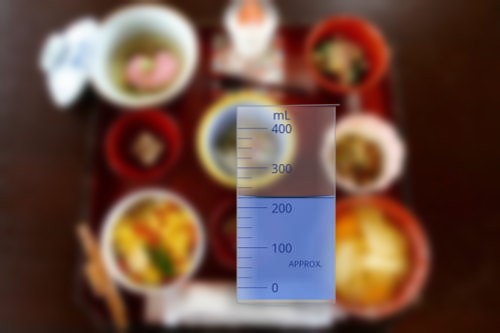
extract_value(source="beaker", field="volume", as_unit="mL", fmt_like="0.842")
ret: 225
